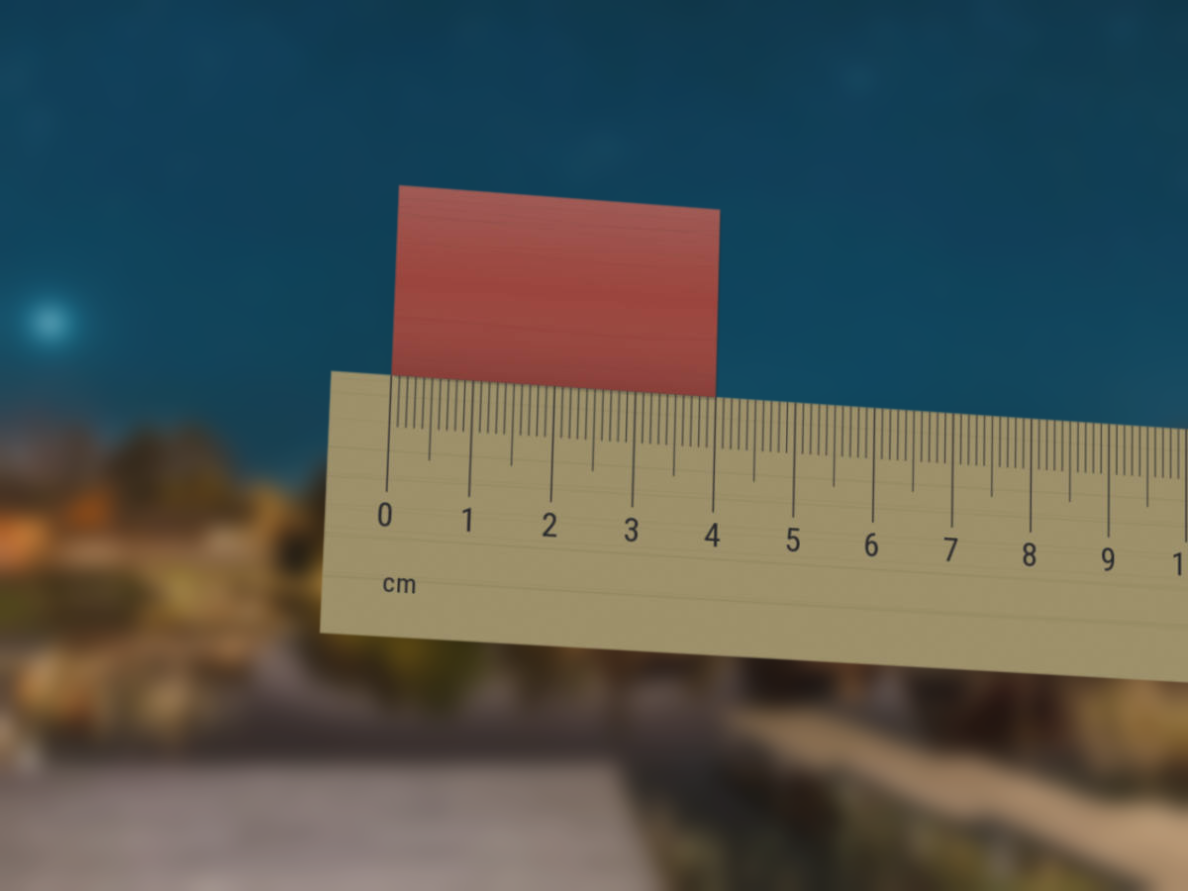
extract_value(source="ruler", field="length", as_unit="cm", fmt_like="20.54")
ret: 4
